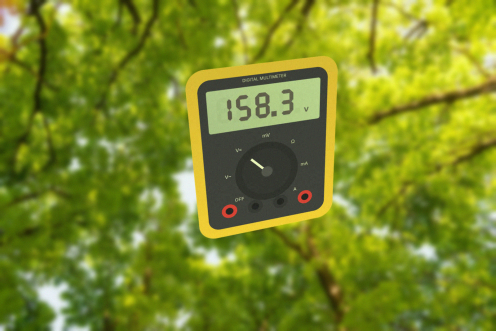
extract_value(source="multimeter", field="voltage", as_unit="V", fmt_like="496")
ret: 158.3
